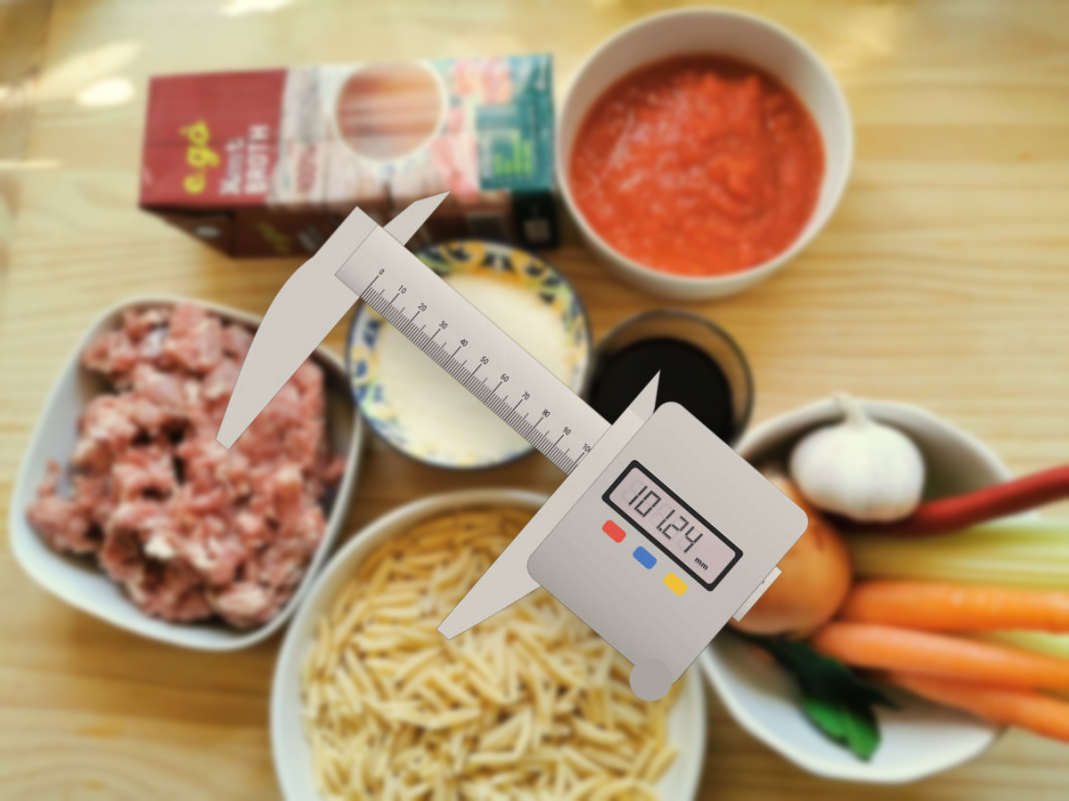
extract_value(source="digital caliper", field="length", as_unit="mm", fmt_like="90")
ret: 101.24
